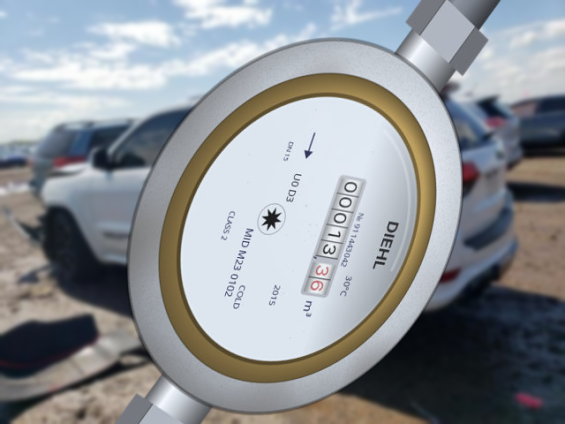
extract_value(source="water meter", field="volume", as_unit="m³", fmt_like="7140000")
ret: 13.36
